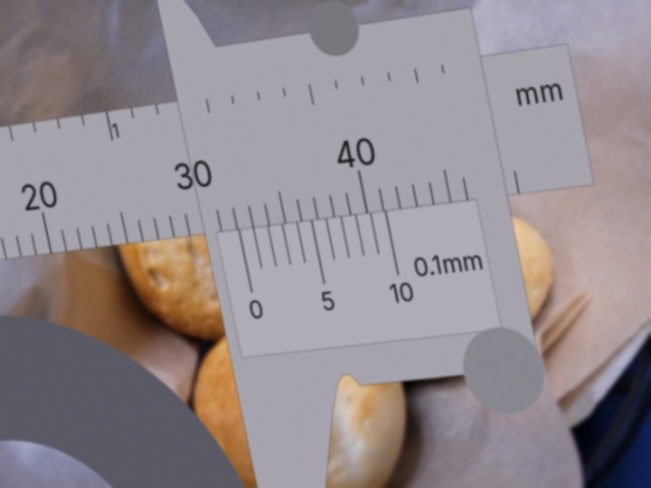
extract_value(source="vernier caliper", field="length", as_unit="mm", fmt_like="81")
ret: 32.1
